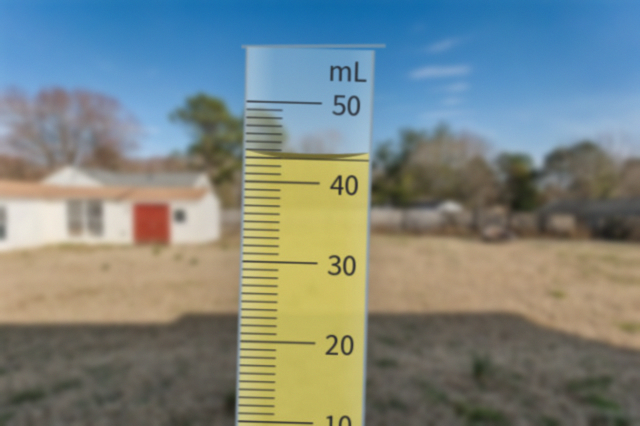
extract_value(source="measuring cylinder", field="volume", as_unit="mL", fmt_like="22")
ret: 43
